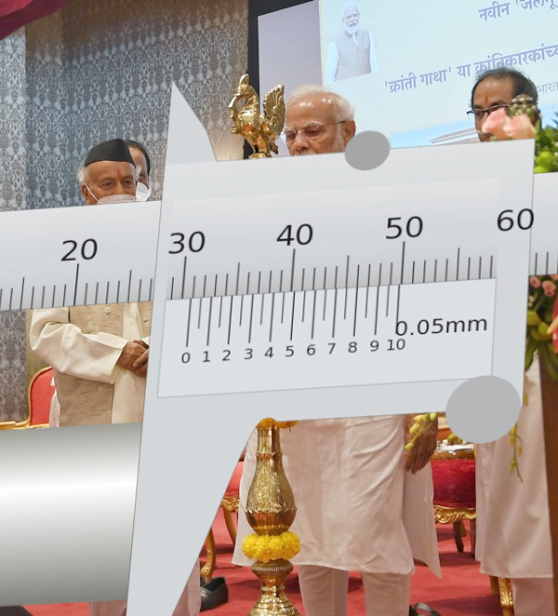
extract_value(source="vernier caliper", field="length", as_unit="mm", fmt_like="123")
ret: 30.8
